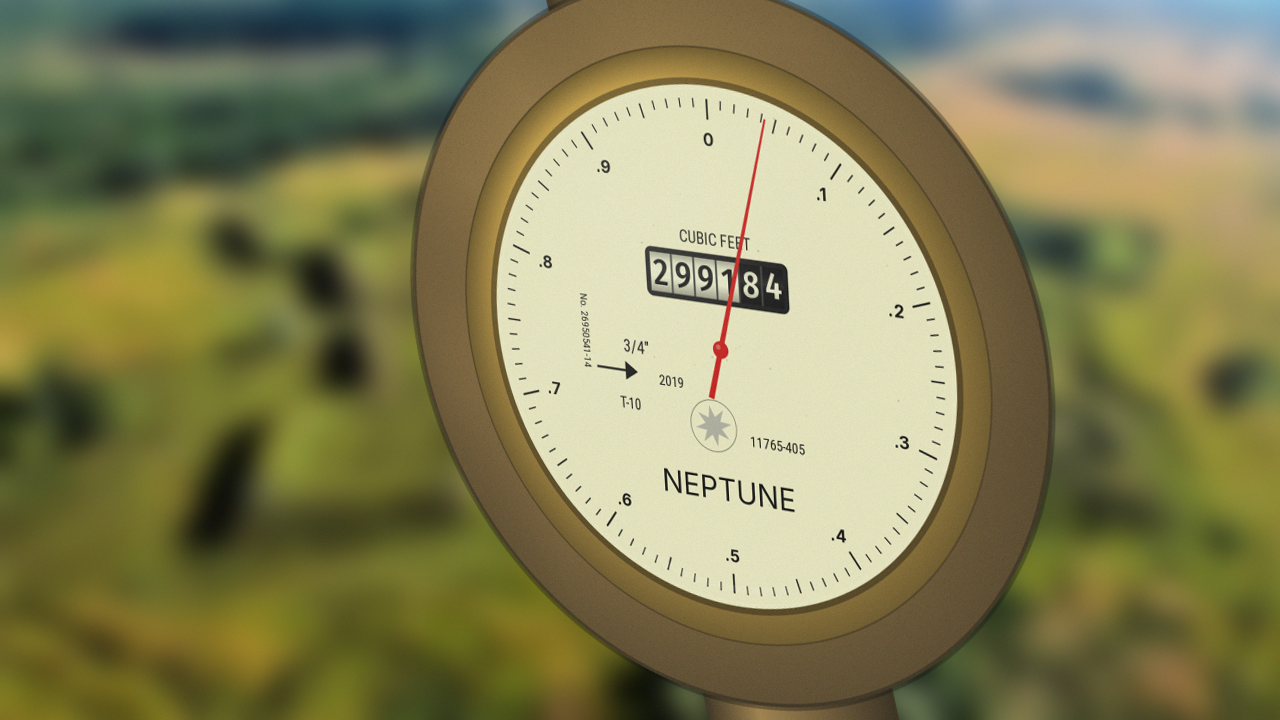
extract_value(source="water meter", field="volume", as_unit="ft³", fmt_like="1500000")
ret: 299184.04
